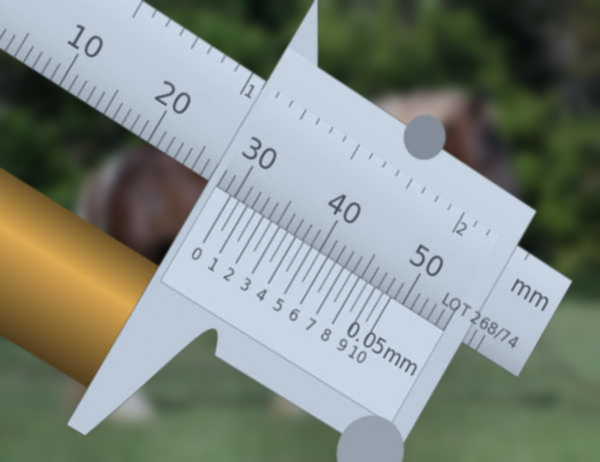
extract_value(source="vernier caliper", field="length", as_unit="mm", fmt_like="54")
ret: 29.6
